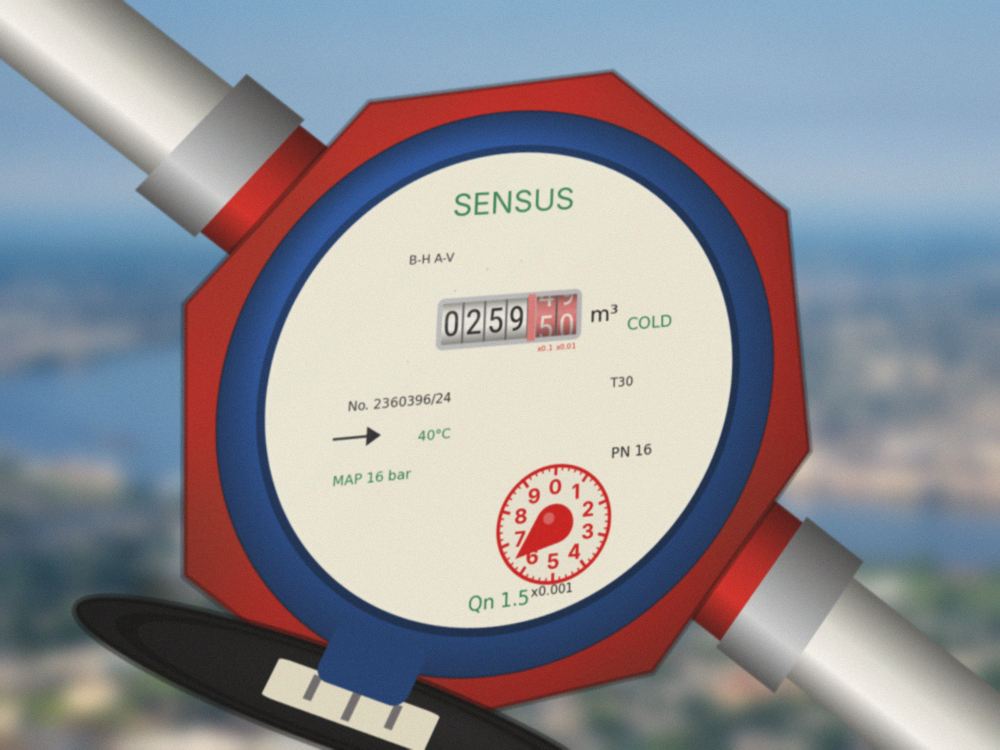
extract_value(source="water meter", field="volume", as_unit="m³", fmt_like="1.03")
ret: 259.496
